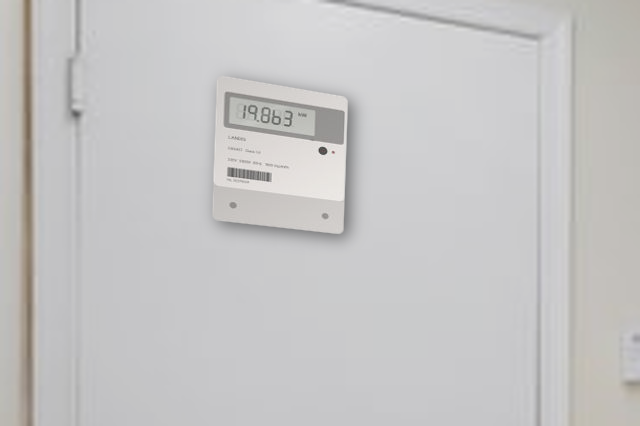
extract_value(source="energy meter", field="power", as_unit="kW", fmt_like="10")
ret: 19.863
